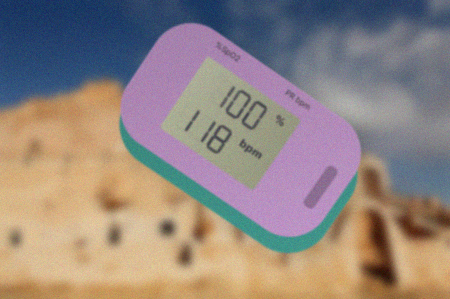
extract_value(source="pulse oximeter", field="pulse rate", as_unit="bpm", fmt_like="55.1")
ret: 118
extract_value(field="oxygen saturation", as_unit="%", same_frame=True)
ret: 100
